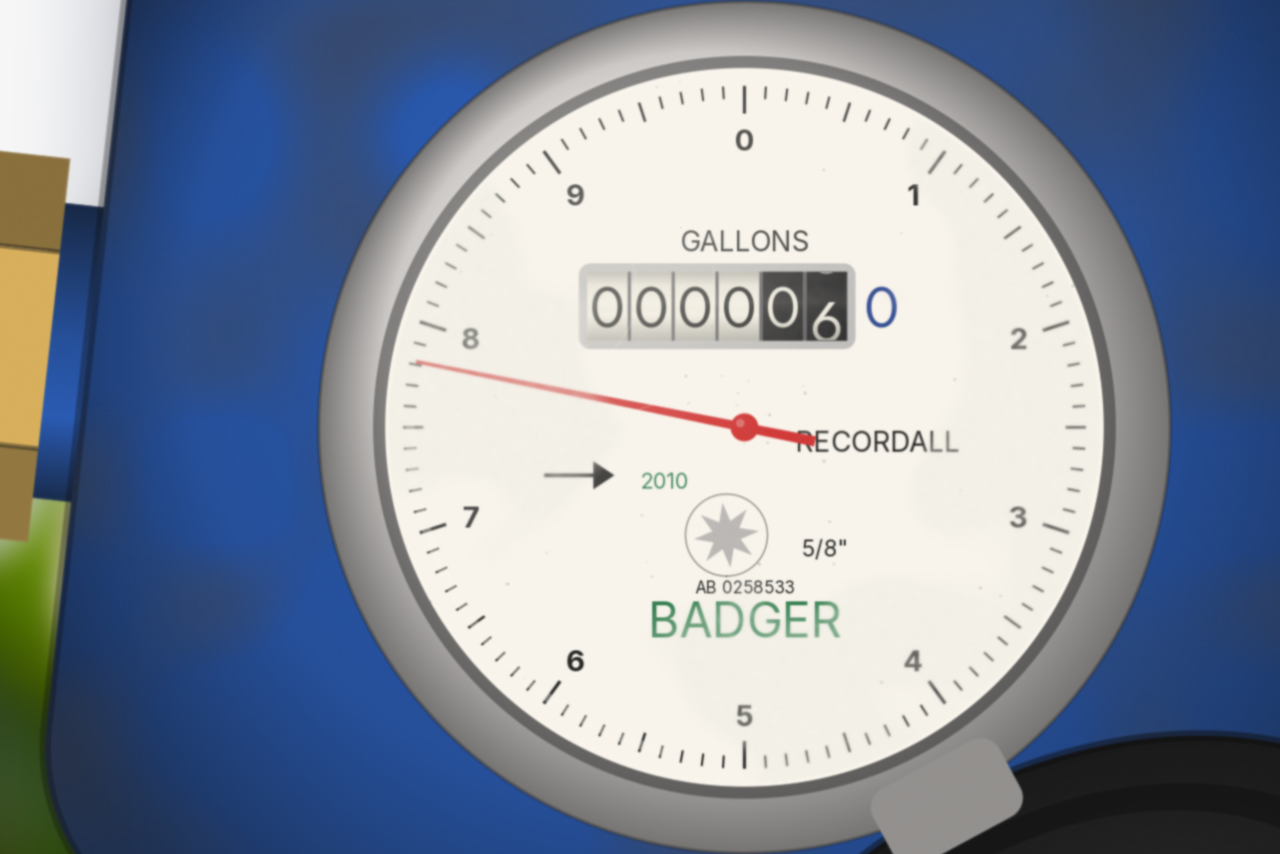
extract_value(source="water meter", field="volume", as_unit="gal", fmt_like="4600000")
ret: 57.8
